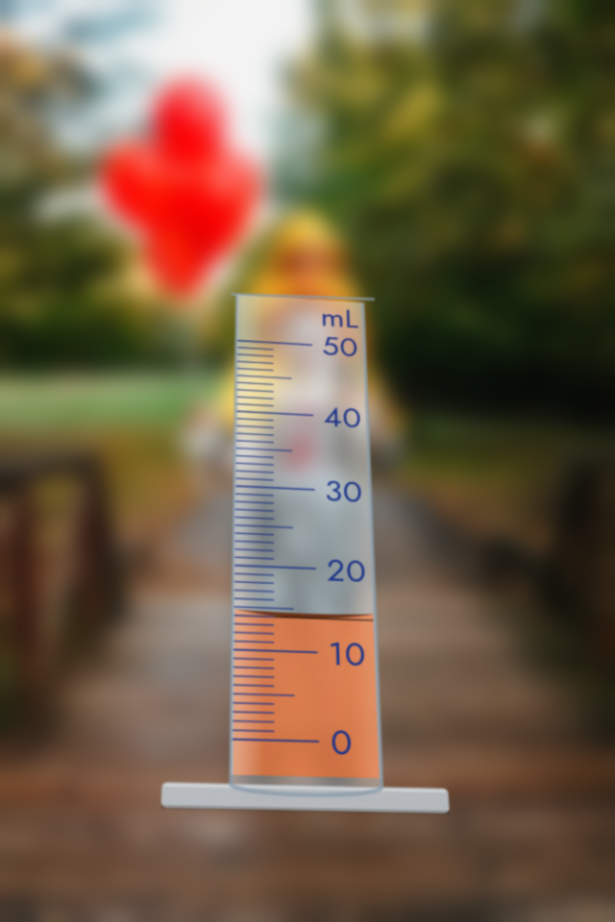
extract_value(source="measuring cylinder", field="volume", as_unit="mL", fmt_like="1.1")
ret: 14
